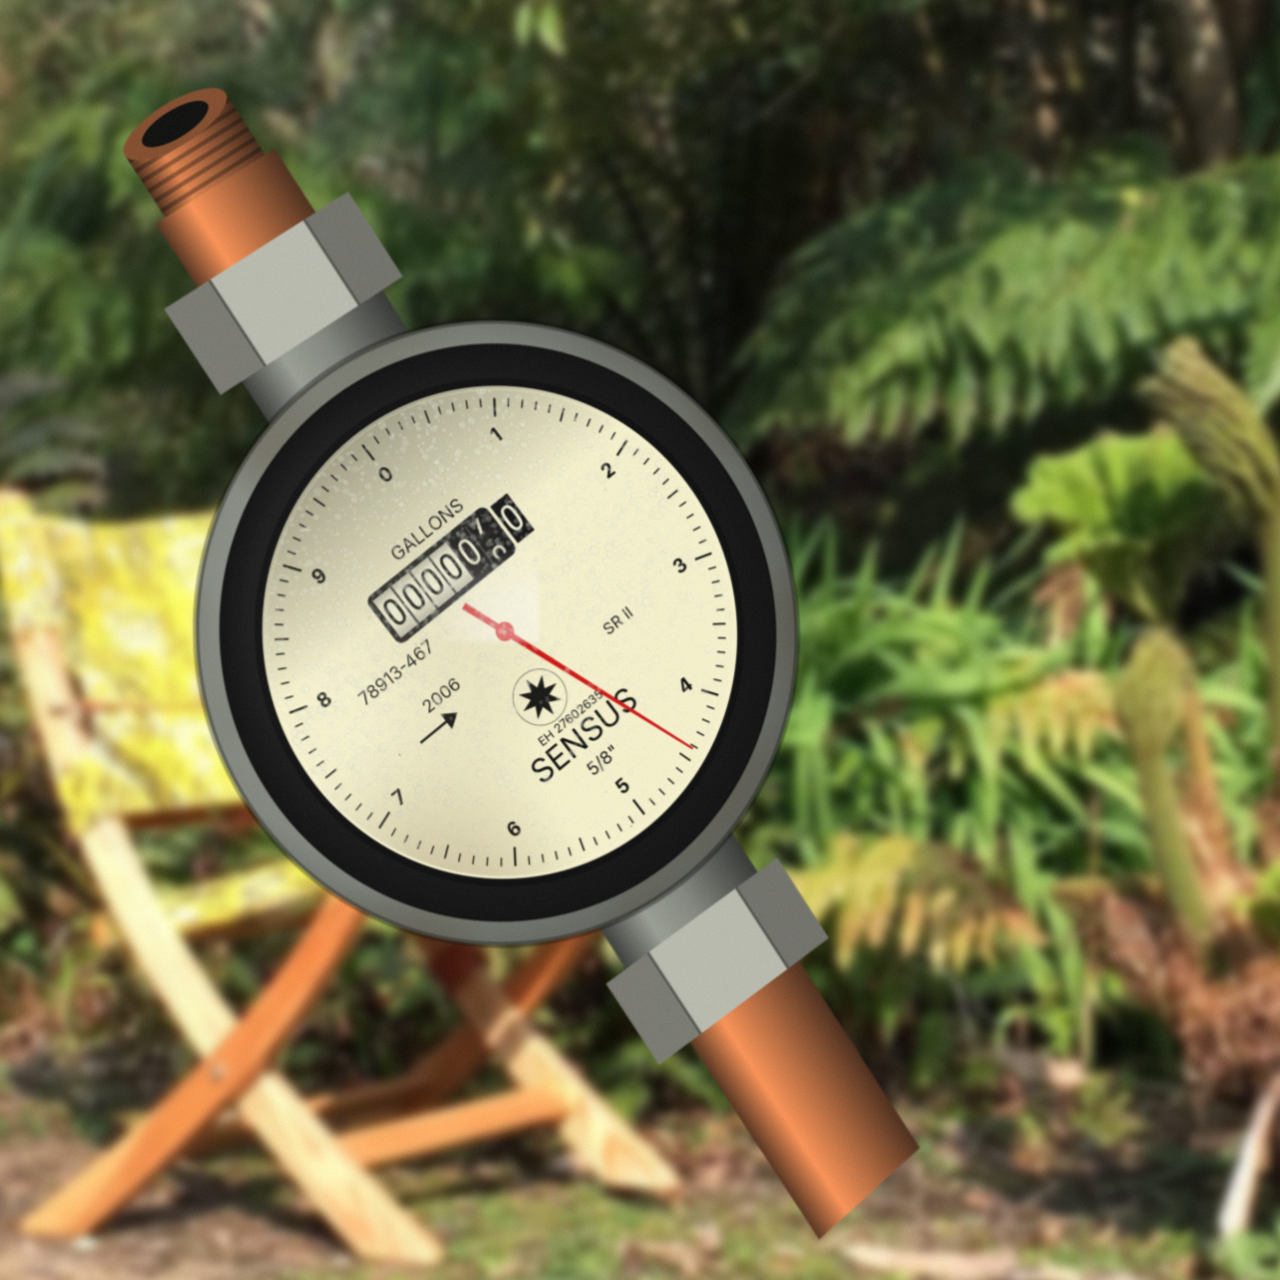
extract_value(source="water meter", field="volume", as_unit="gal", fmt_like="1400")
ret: 74.4
